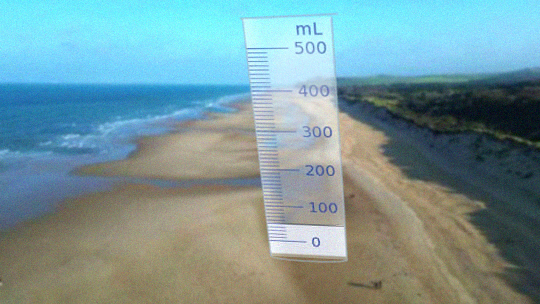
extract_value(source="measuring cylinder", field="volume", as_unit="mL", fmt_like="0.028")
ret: 50
